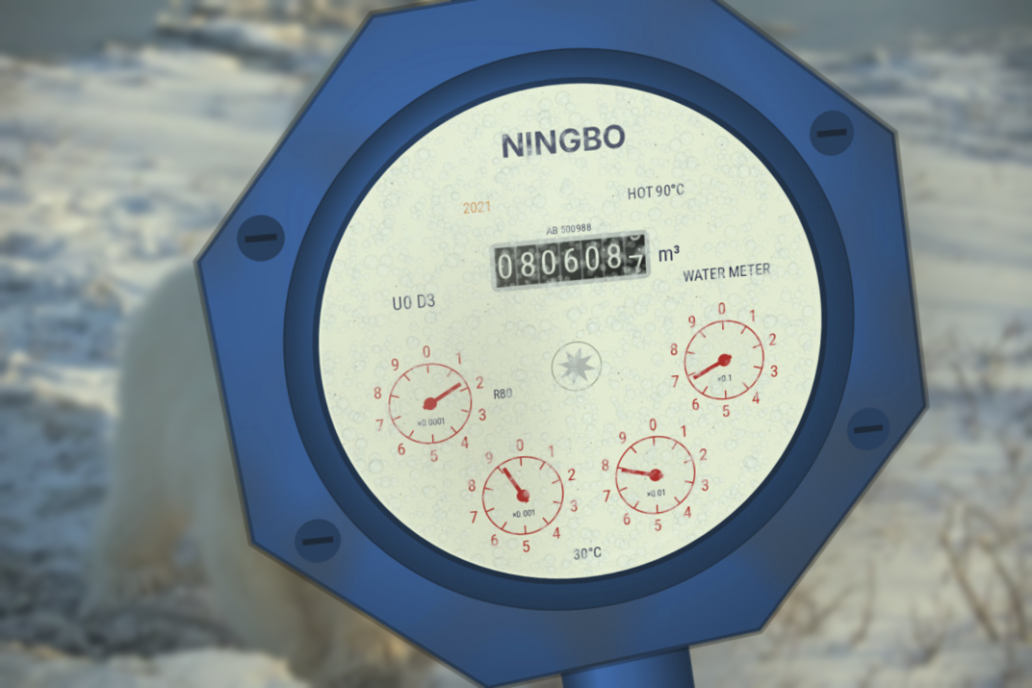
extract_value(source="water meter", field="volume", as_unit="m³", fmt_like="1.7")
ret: 806086.6791
